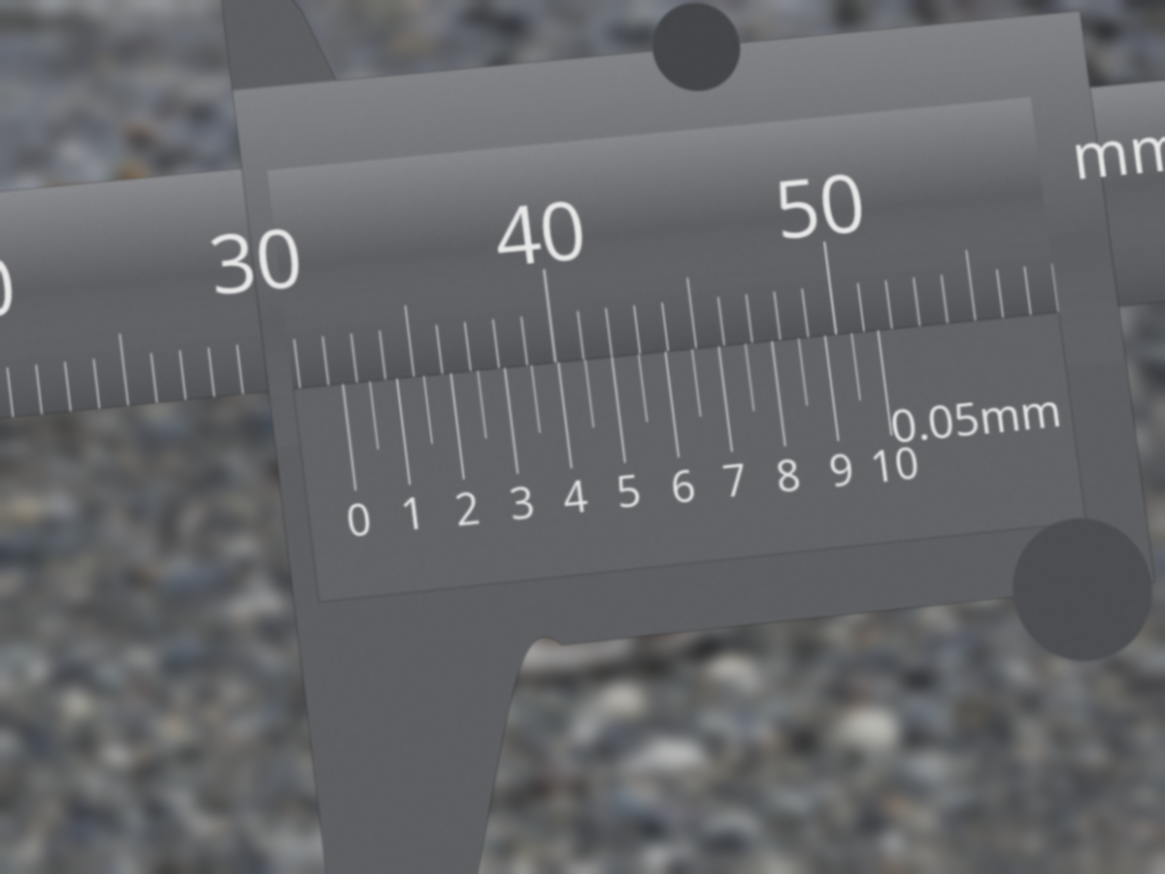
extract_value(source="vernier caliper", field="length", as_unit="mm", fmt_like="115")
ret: 32.5
